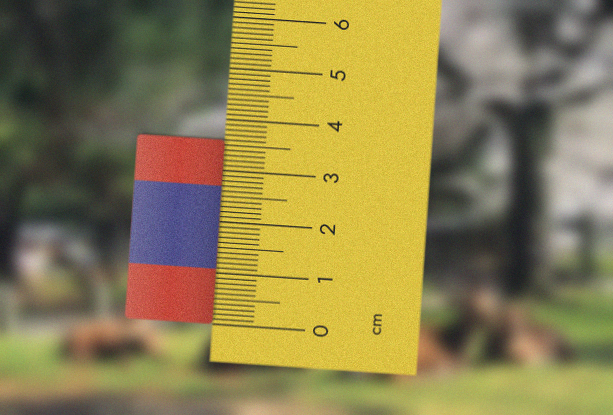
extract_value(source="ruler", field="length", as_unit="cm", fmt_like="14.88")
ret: 3.6
